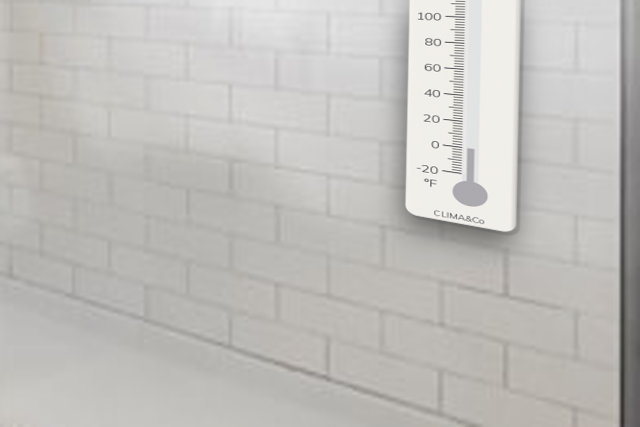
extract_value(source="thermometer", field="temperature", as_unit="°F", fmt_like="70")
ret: 0
